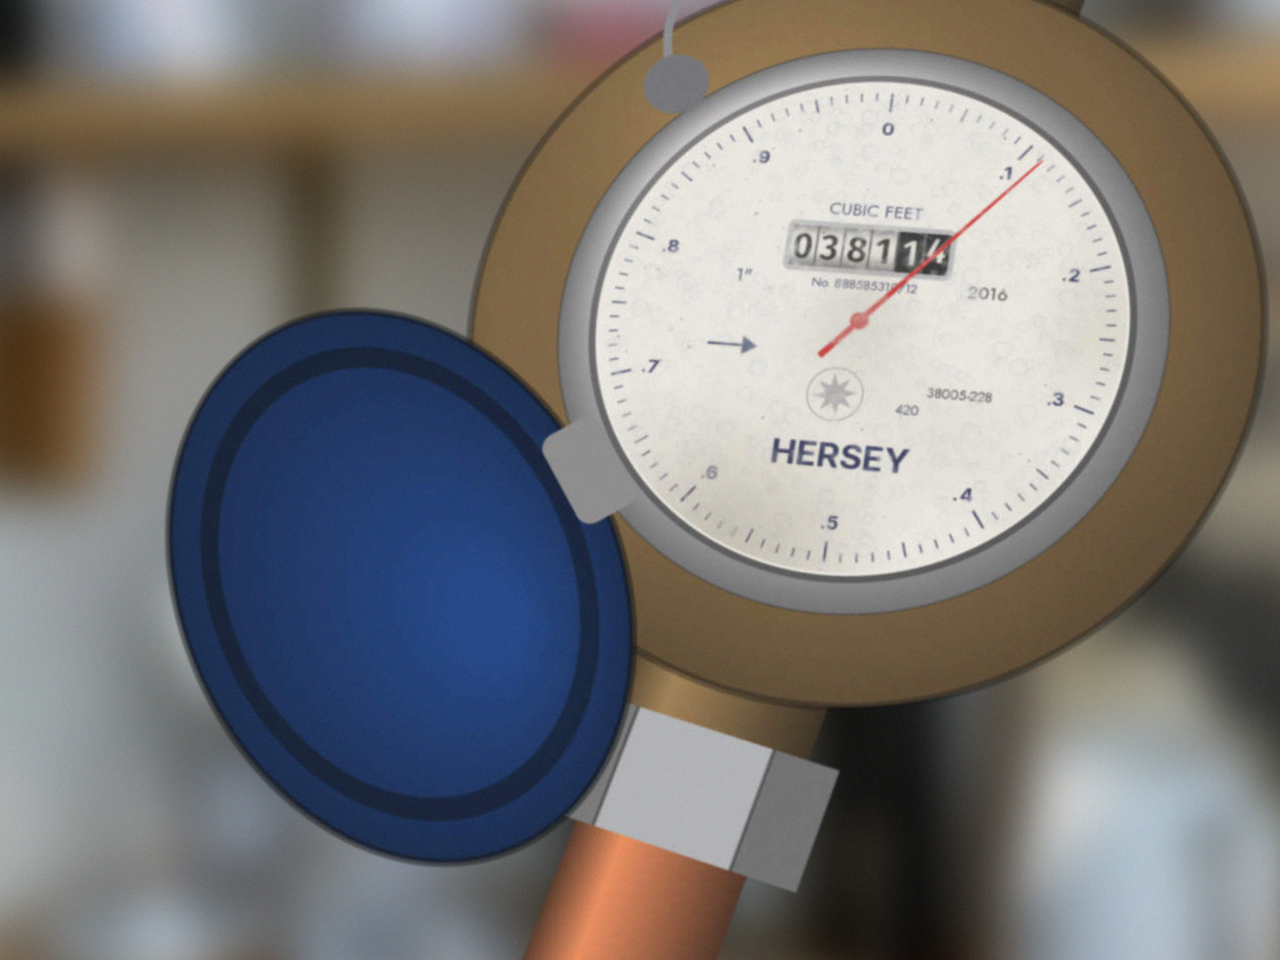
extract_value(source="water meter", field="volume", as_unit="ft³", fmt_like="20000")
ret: 38114.11
